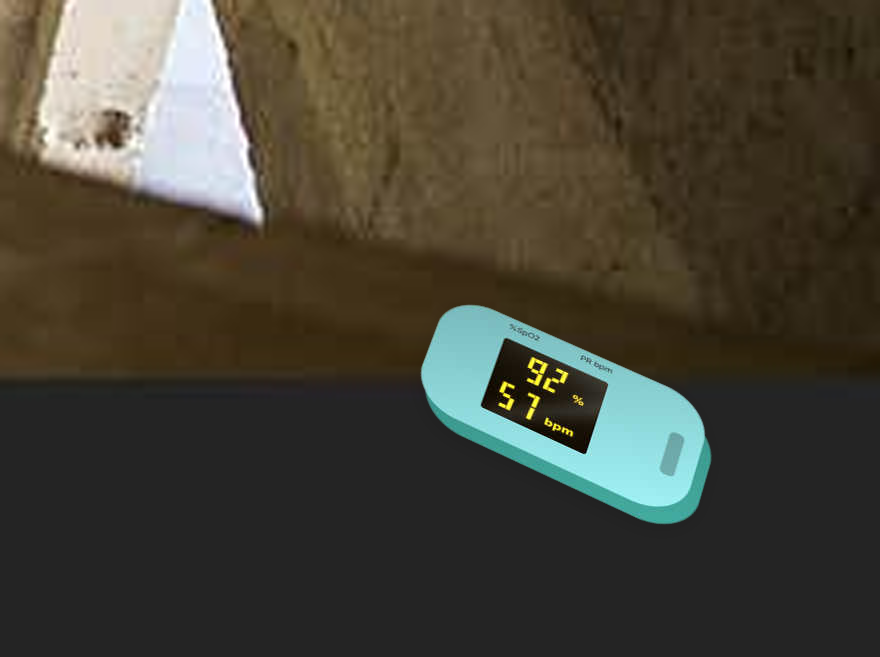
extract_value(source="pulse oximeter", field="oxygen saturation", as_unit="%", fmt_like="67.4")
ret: 92
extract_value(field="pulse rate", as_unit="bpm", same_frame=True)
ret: 57
